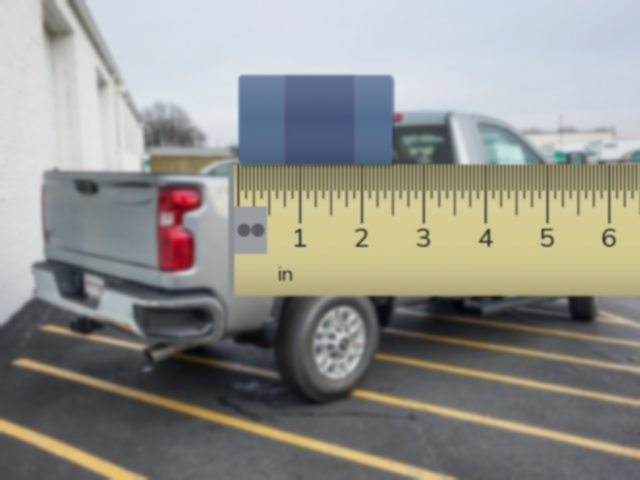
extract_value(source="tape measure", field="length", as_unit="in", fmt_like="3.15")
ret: 2.5
